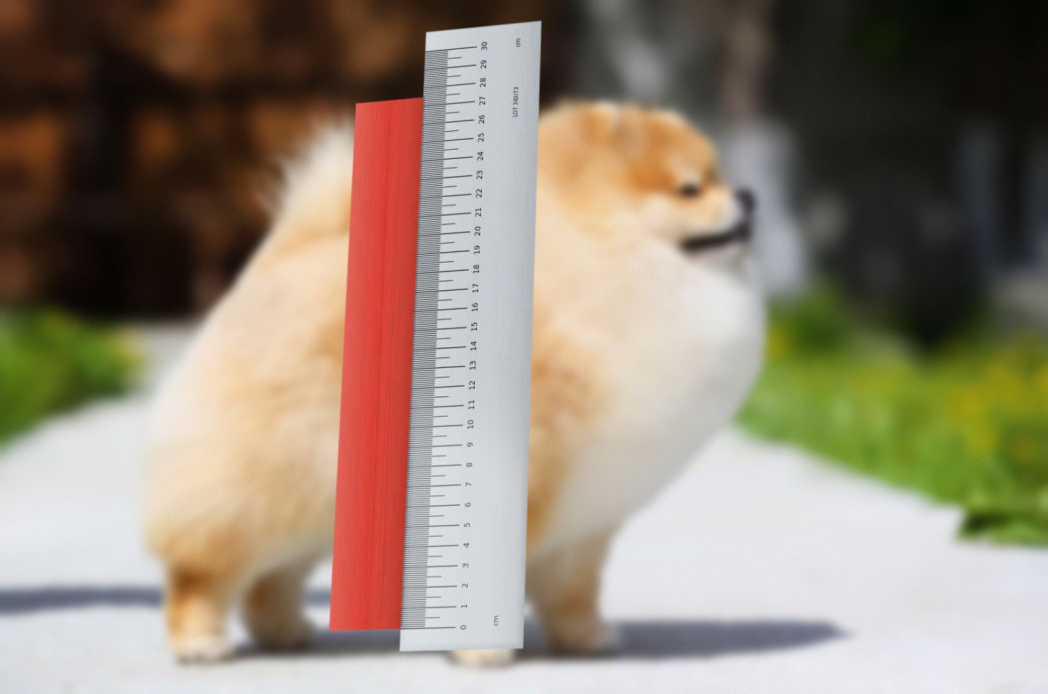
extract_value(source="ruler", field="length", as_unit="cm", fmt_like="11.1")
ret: 27.5
